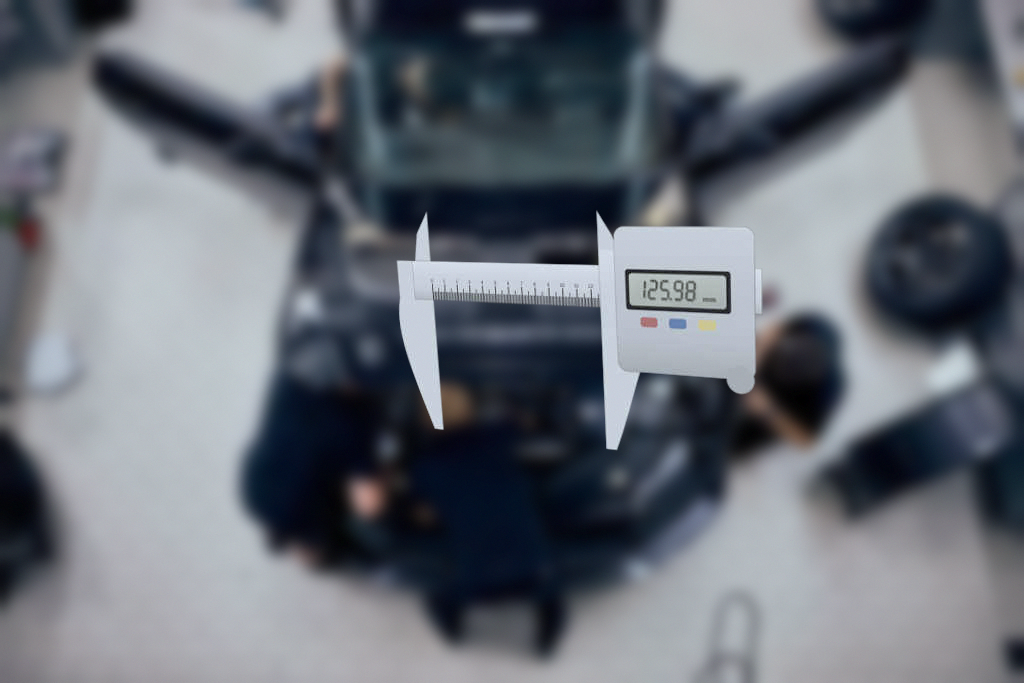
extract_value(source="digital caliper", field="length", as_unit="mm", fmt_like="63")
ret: 125.98
